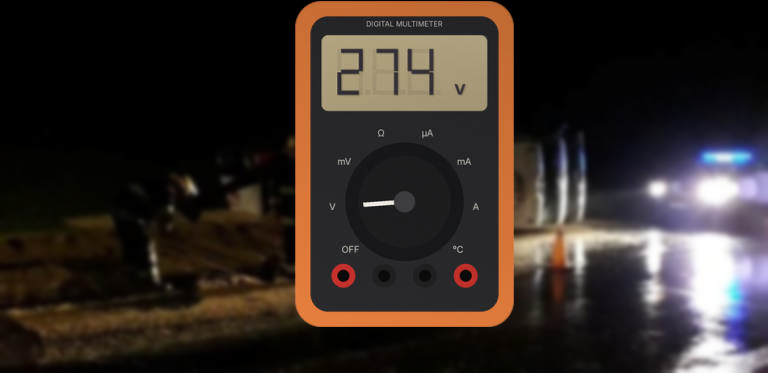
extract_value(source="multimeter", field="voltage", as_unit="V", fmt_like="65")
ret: 274
